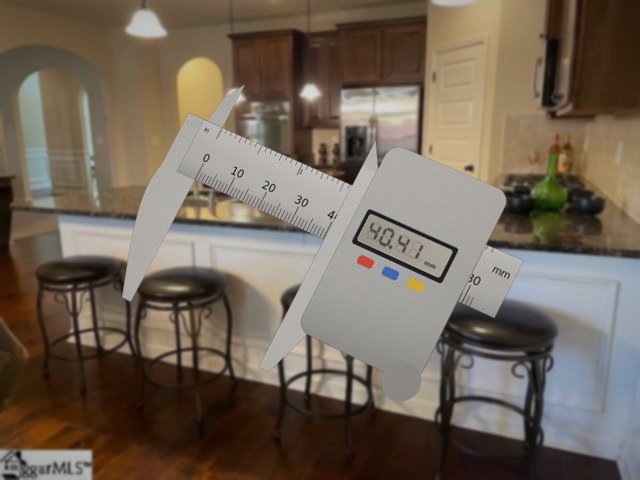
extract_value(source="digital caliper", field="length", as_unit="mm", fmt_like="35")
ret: 40.41
